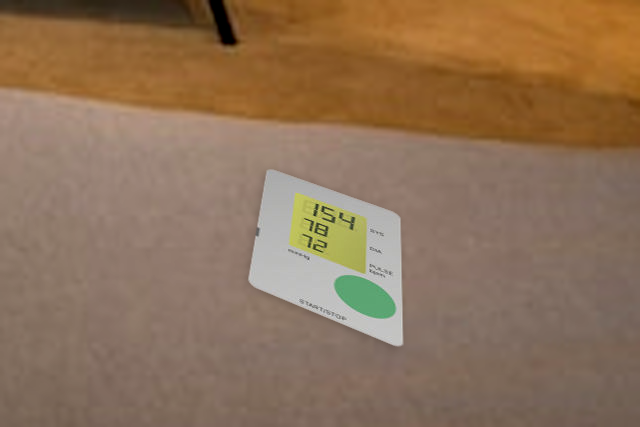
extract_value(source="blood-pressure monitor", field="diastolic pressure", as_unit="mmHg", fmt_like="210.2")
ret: 78
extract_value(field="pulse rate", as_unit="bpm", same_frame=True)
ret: 72
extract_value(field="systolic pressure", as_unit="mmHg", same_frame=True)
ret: 154
